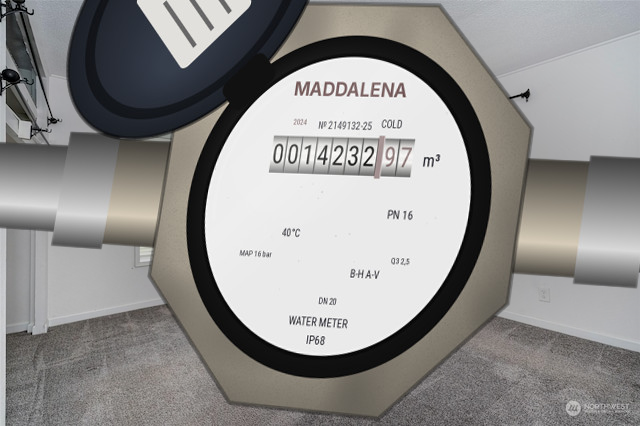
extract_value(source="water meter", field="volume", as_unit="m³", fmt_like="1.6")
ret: 14232.97
